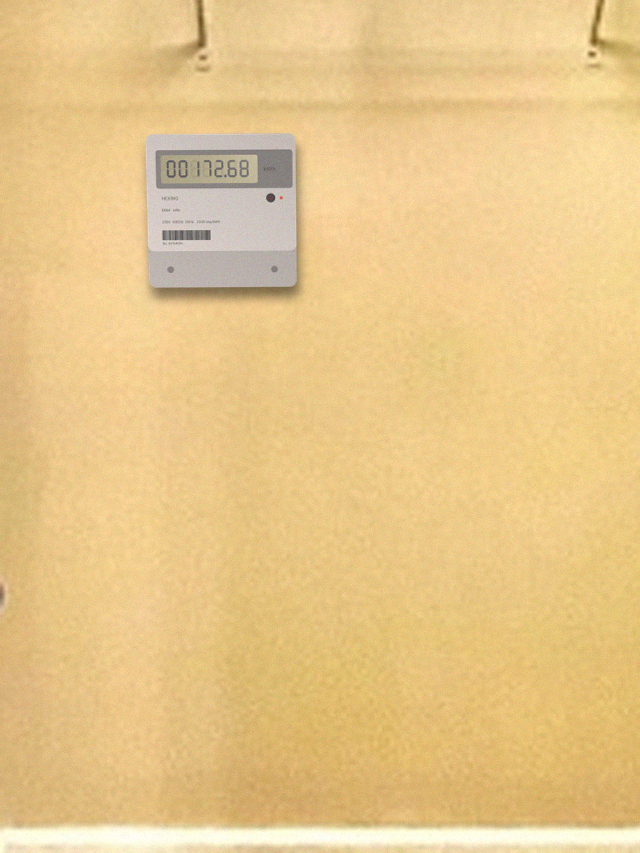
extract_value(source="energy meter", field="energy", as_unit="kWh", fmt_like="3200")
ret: 172.68
